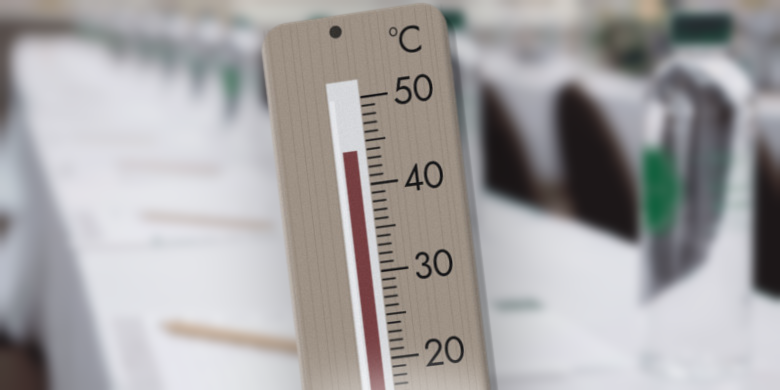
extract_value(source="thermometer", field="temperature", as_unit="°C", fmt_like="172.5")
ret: 44
